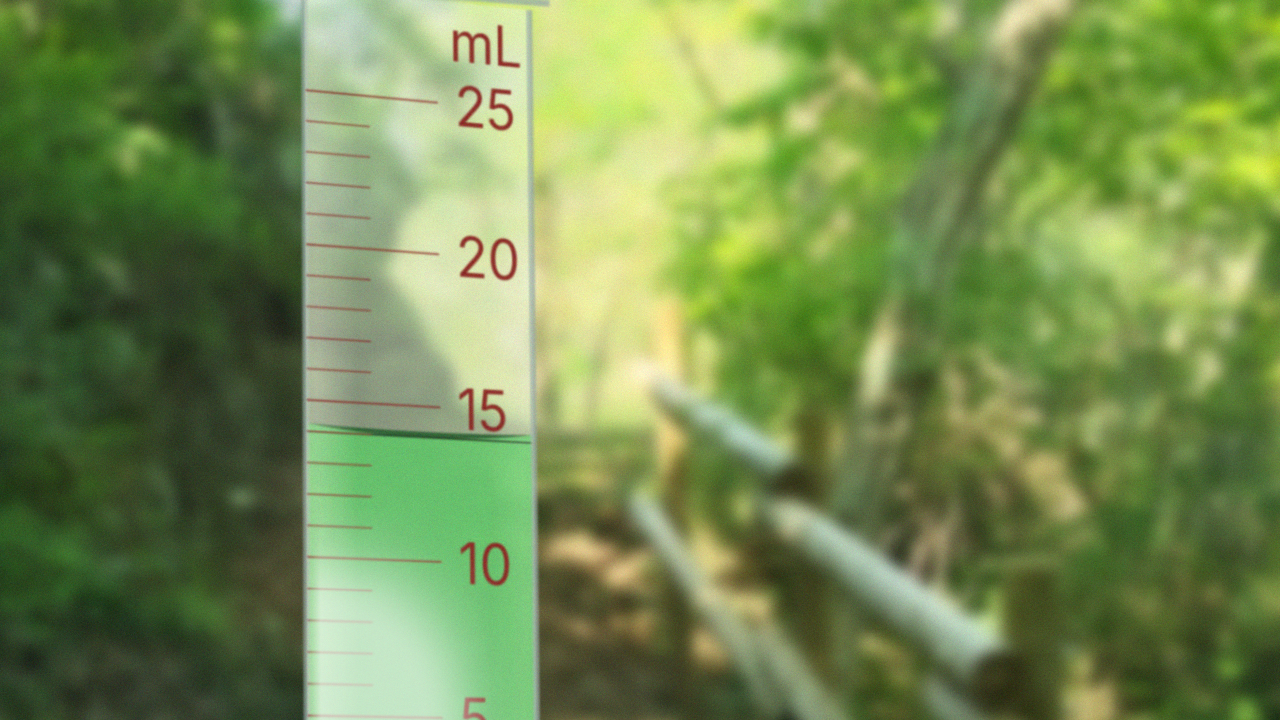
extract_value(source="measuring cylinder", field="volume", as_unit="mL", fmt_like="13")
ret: 14
